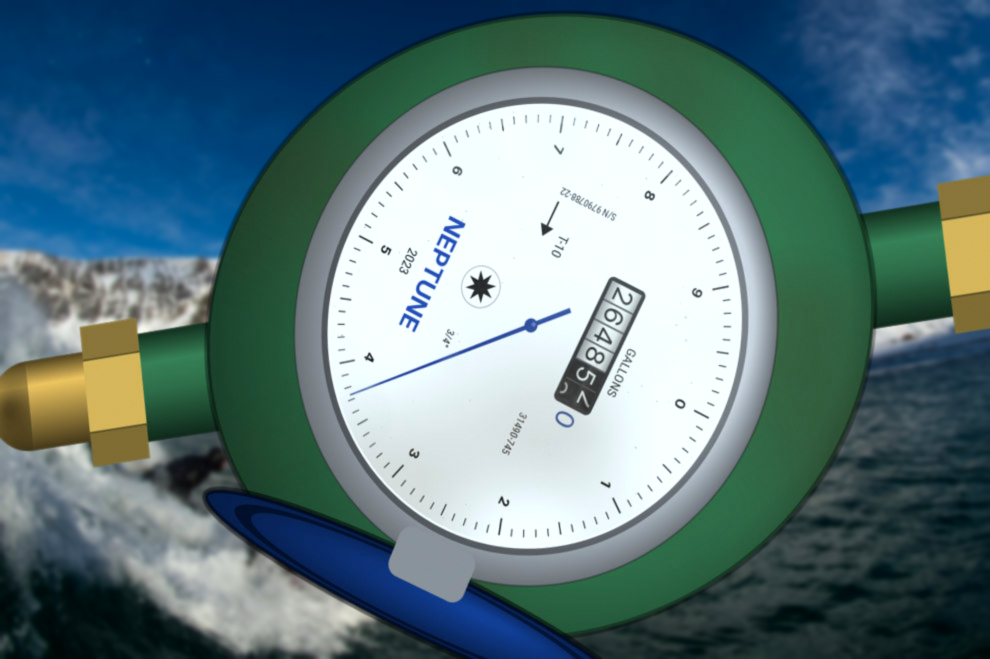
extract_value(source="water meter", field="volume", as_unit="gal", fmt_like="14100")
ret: 2648523.7
